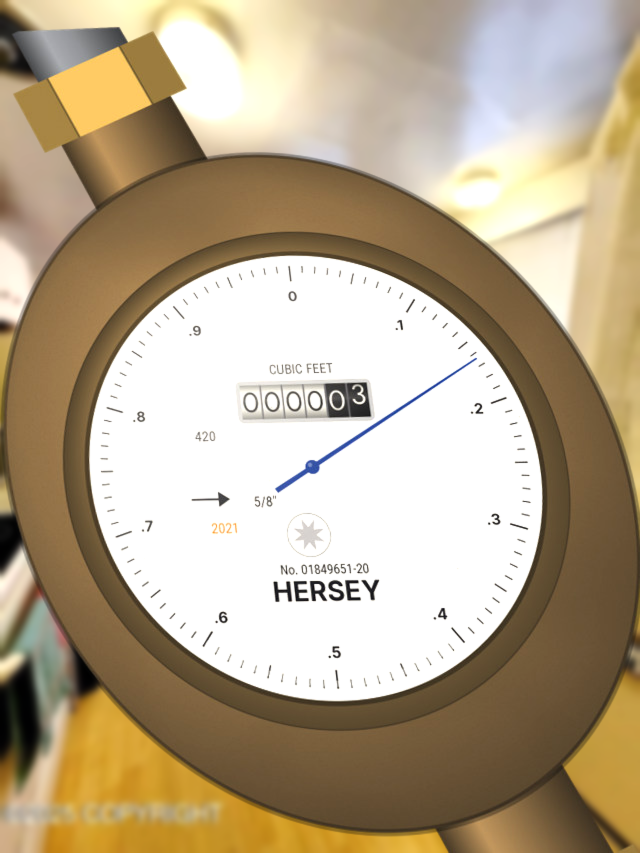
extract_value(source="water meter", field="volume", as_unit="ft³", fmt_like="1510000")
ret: 3.16
